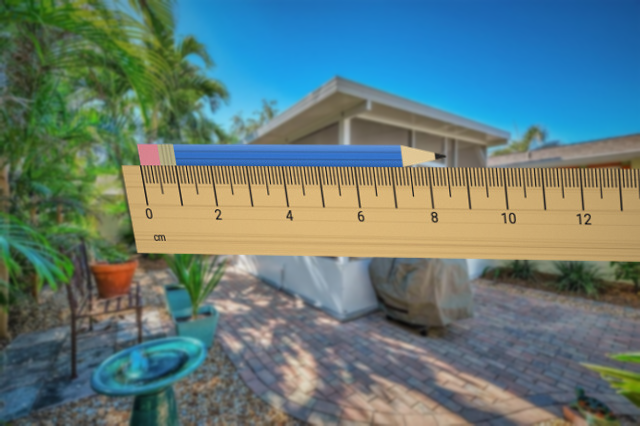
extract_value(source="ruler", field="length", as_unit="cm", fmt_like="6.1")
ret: 8.5
